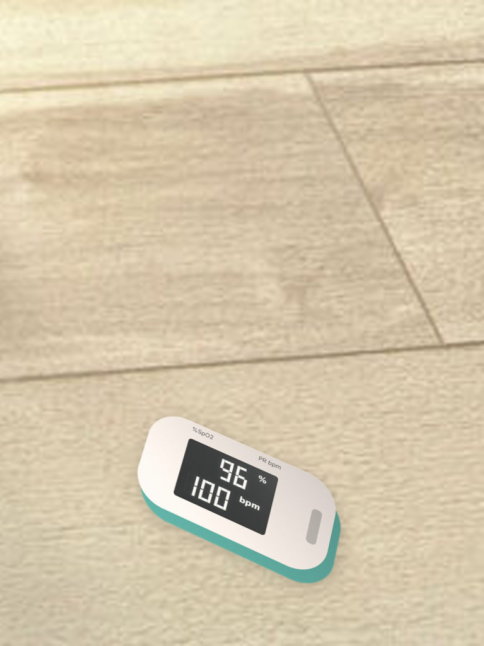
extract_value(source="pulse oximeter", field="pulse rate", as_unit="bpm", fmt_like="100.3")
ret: 100
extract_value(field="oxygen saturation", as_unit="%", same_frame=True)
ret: 96
